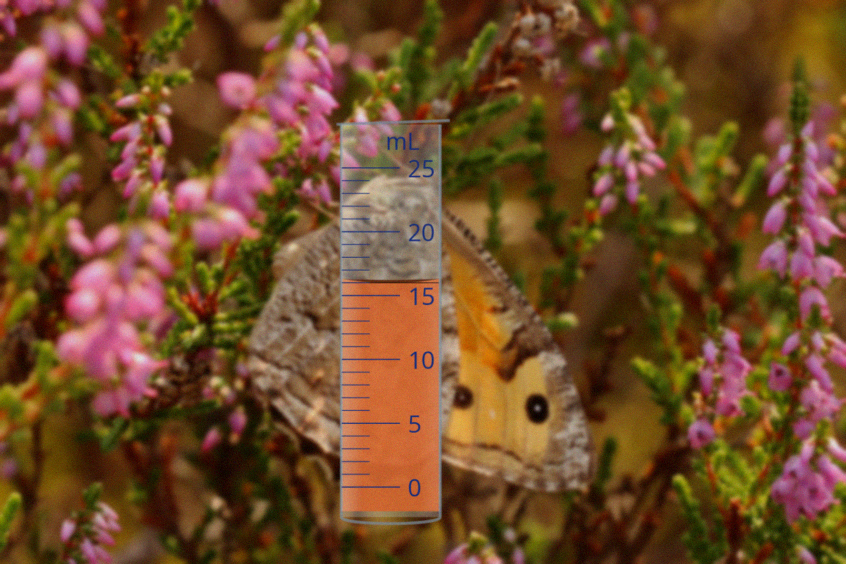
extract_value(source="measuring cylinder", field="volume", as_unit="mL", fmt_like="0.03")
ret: 16
